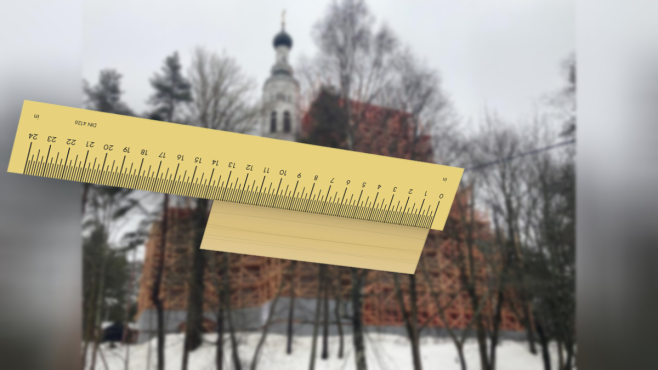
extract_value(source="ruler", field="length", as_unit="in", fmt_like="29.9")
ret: 13.5
